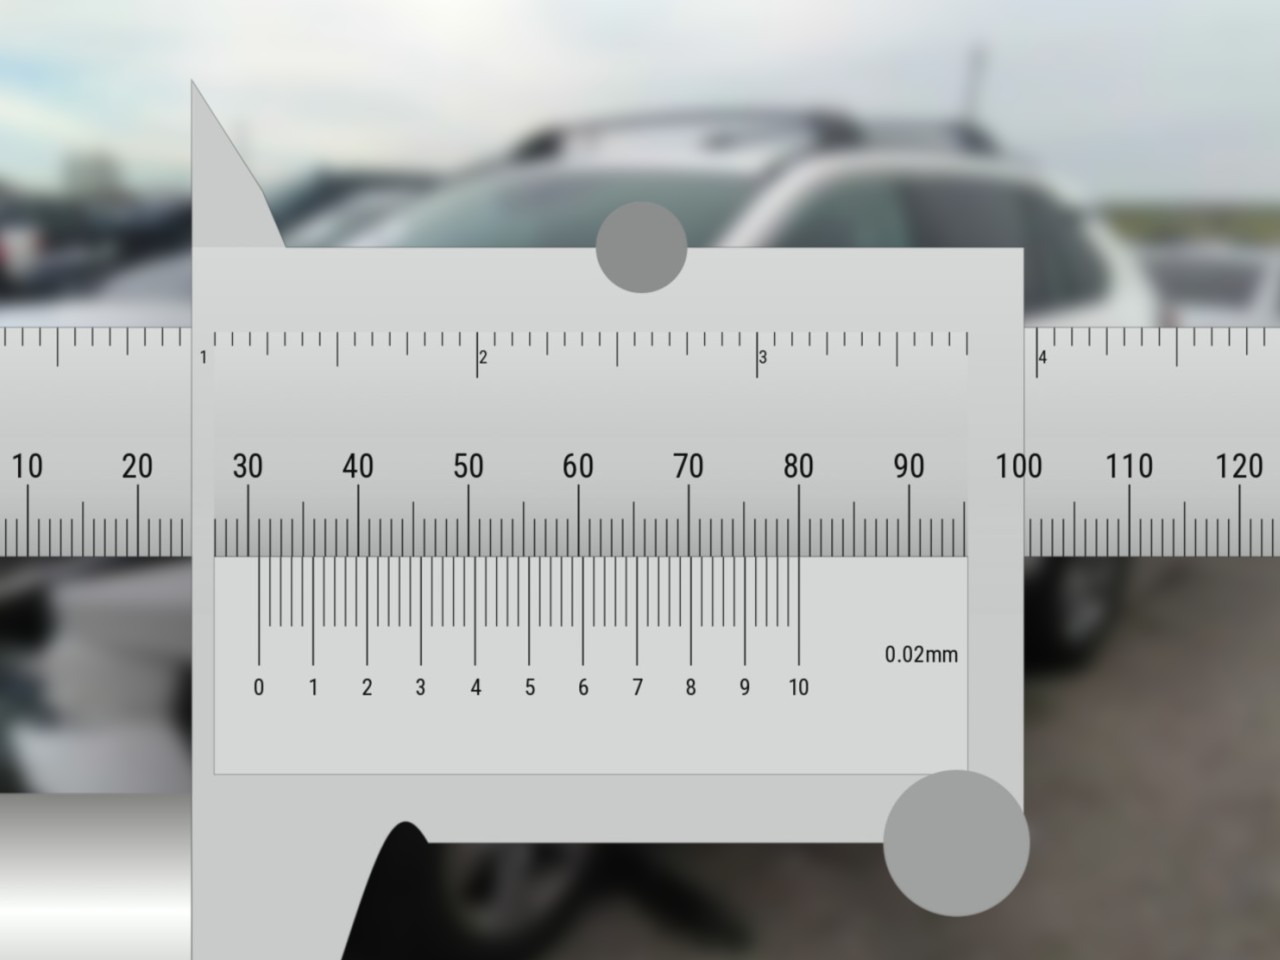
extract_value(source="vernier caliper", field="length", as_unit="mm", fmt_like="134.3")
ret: 31.0
